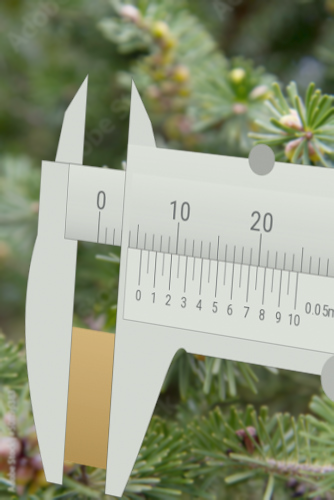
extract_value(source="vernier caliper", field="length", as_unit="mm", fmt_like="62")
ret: 5.6
